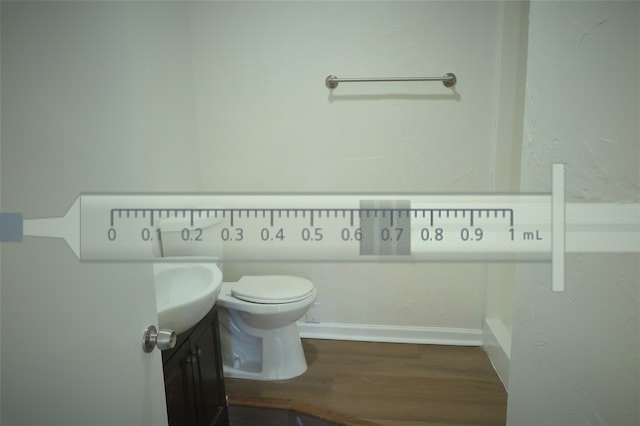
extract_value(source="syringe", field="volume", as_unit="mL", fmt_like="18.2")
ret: 0.62
